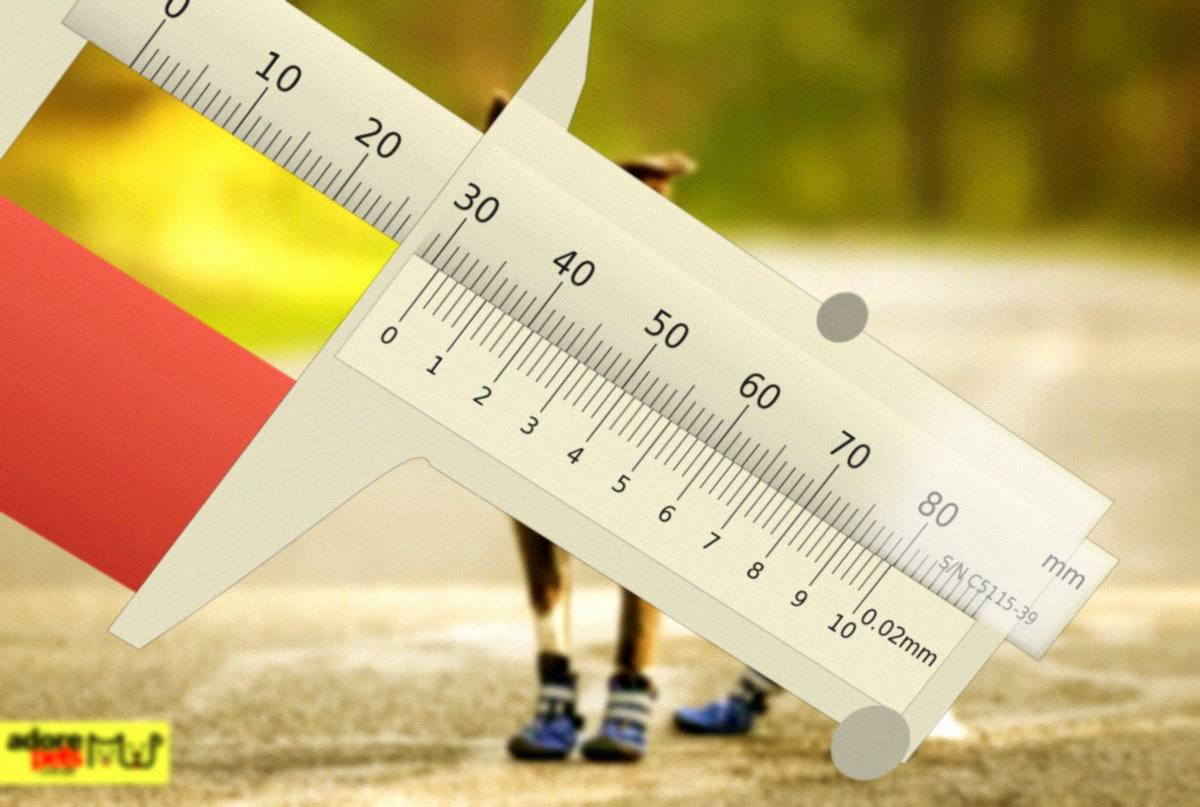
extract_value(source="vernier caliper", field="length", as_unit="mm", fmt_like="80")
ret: 30.8
